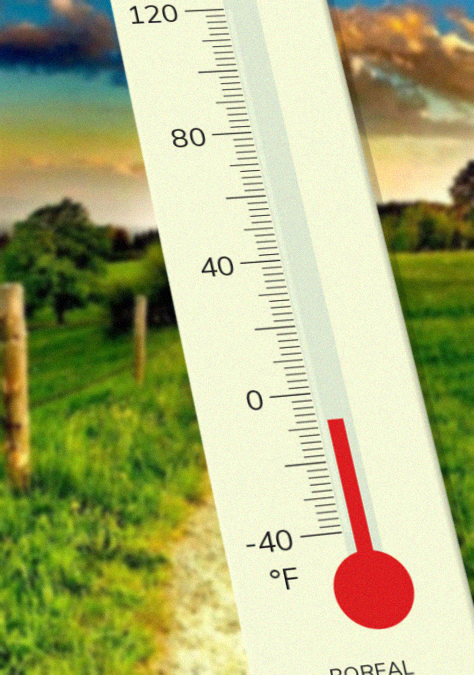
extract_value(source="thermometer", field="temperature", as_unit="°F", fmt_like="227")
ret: -8
